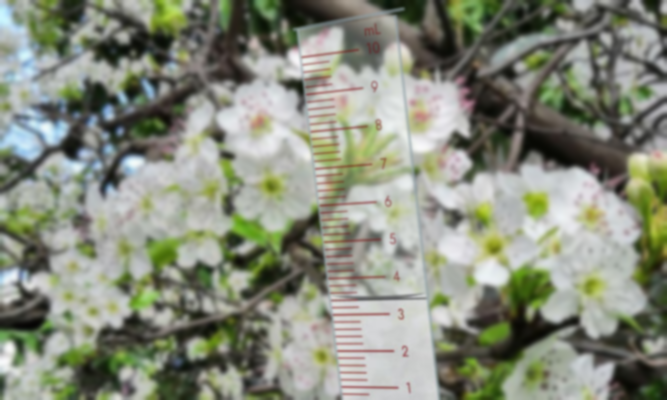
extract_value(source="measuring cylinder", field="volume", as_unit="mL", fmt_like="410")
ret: 3.4
